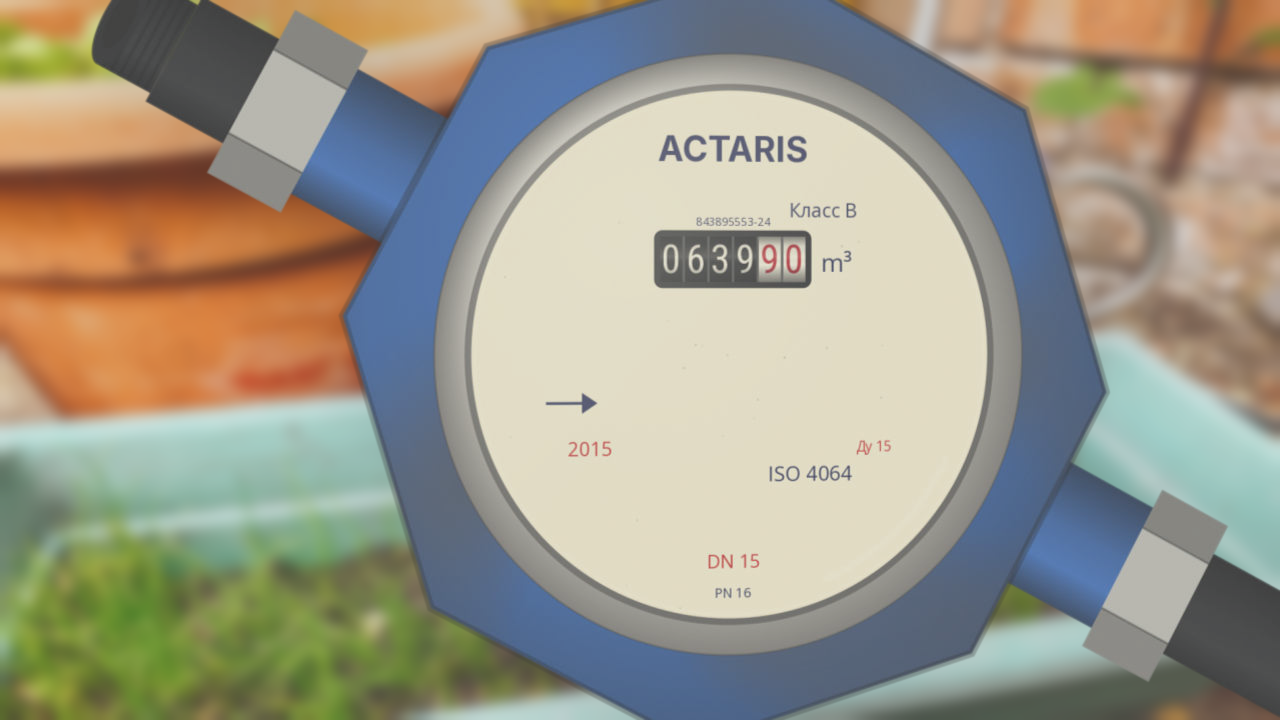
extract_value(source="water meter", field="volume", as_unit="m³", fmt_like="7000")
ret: 639.90
